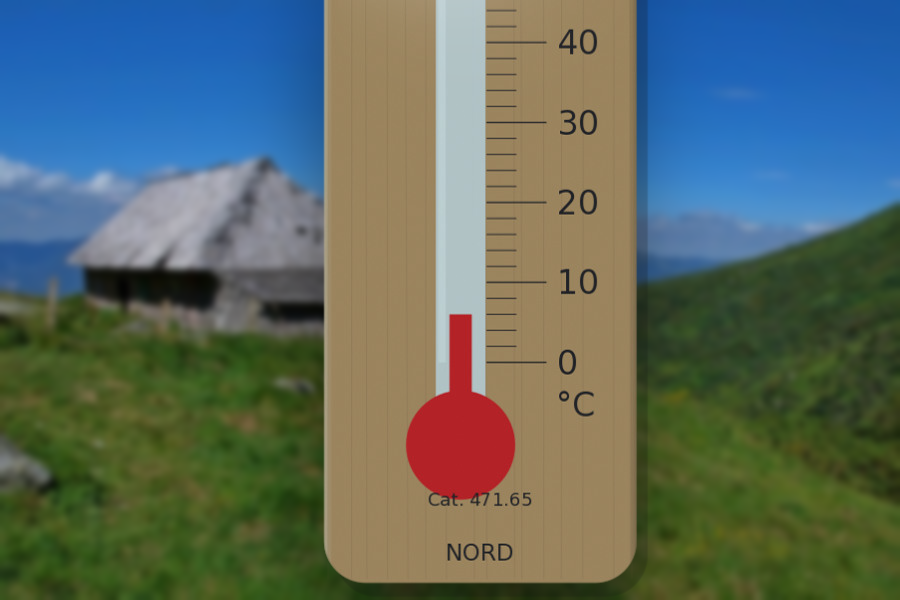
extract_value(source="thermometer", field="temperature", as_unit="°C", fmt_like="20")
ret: 6
